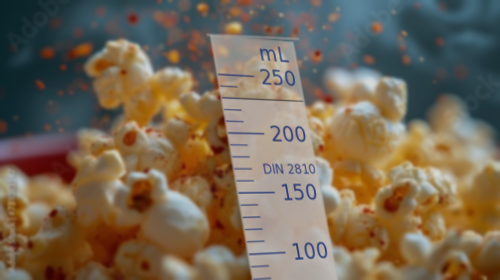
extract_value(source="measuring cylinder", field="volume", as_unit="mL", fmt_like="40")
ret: 230
